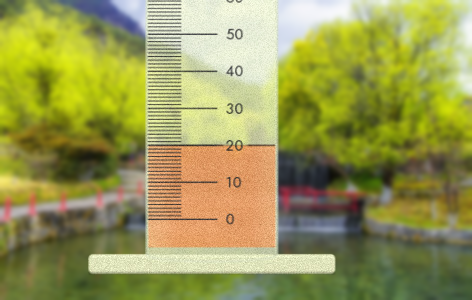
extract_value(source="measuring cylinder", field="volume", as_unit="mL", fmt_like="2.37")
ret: 20
